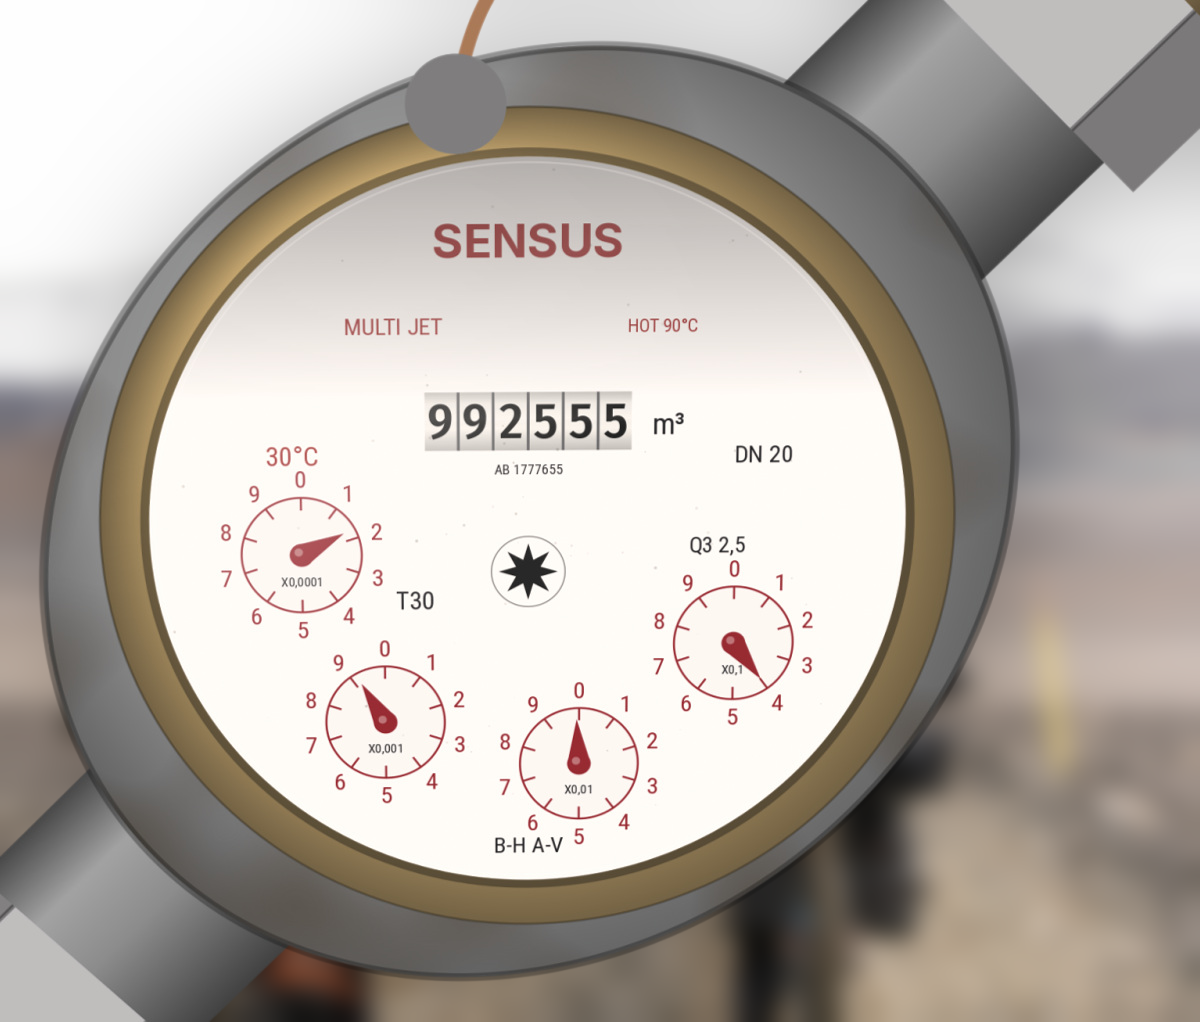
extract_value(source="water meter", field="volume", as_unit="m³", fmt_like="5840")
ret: 992555.3991
